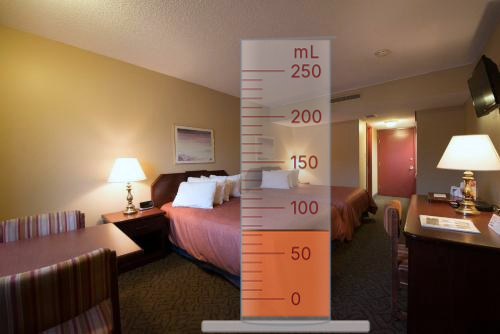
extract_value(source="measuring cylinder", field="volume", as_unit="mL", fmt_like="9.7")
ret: 75
